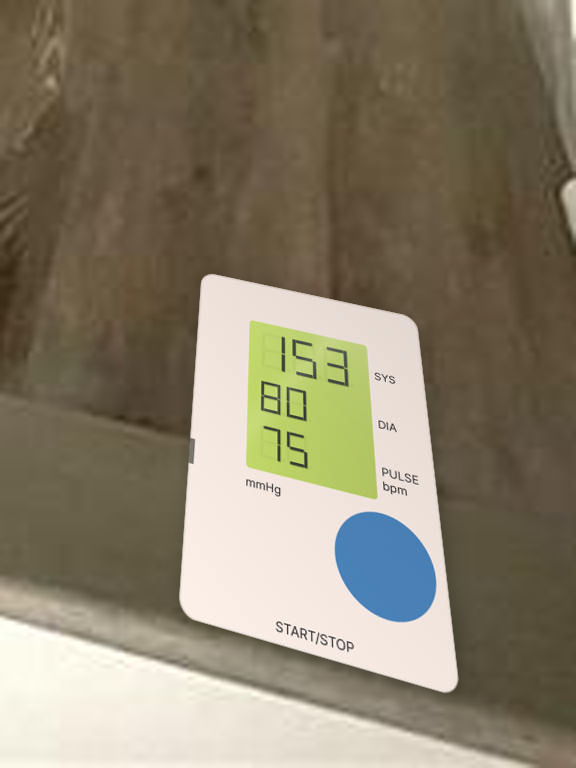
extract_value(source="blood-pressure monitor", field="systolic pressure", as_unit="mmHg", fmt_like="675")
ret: 153
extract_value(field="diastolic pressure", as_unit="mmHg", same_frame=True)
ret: 80
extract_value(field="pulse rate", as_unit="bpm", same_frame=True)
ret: 75
